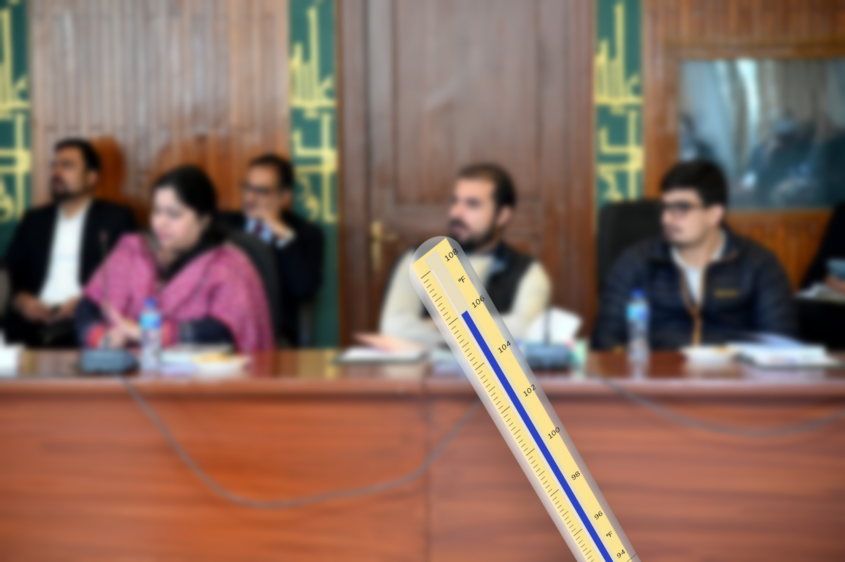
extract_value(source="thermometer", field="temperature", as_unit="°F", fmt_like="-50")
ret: 106
